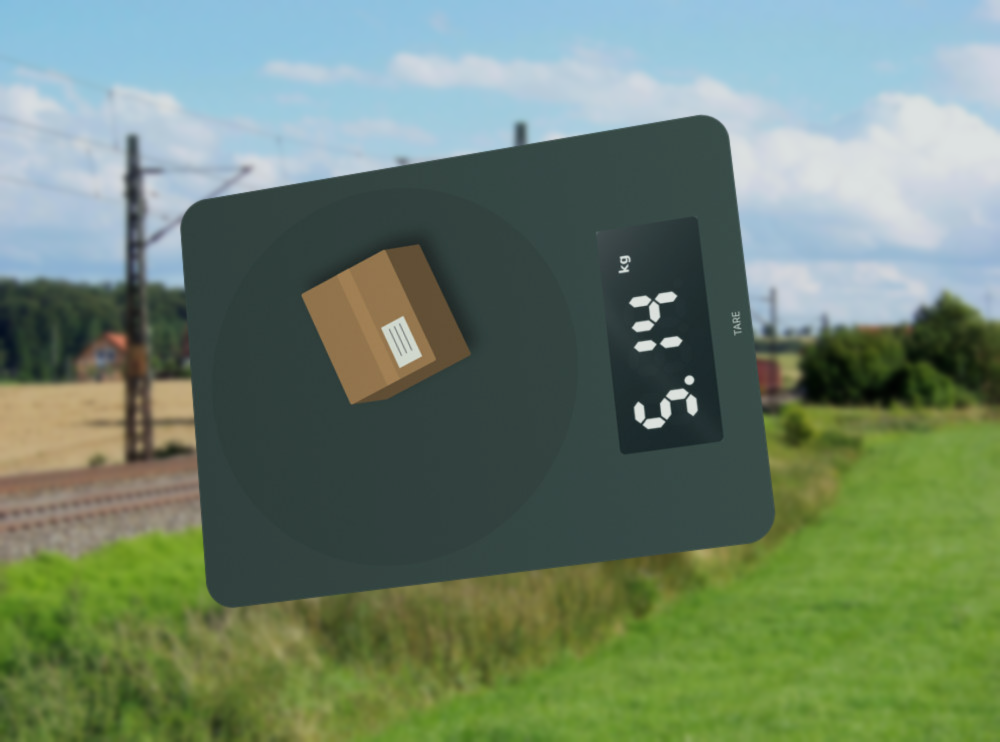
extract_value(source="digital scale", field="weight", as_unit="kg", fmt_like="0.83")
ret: 5.14
